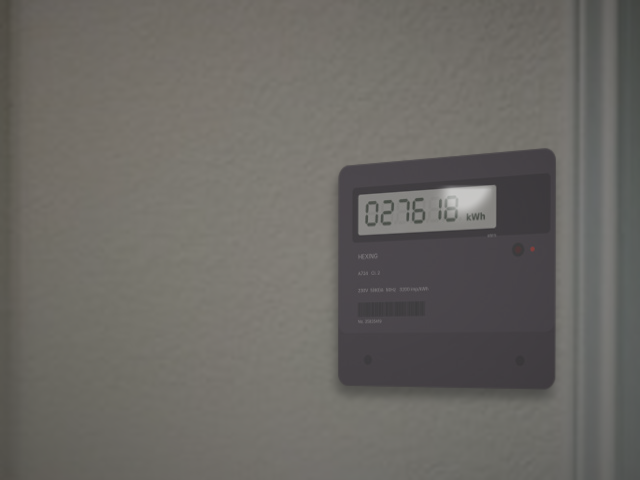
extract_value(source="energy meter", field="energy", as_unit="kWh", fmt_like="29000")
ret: 27618
